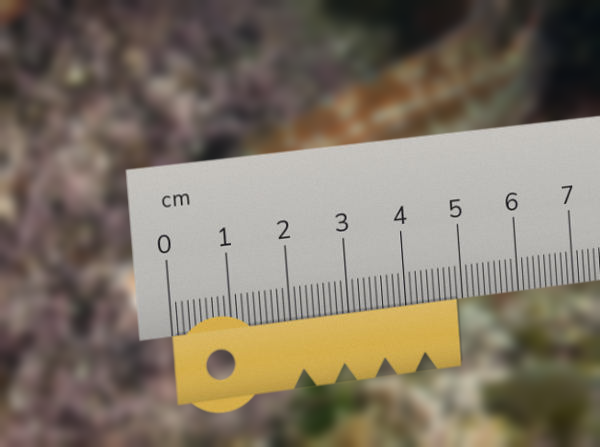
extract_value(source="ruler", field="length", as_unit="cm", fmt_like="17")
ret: 4.9
